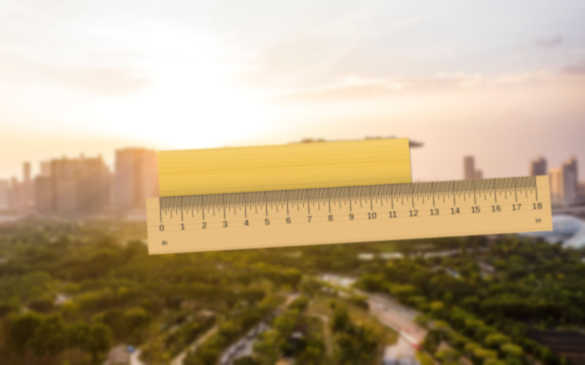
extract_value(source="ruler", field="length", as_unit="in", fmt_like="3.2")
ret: 12
